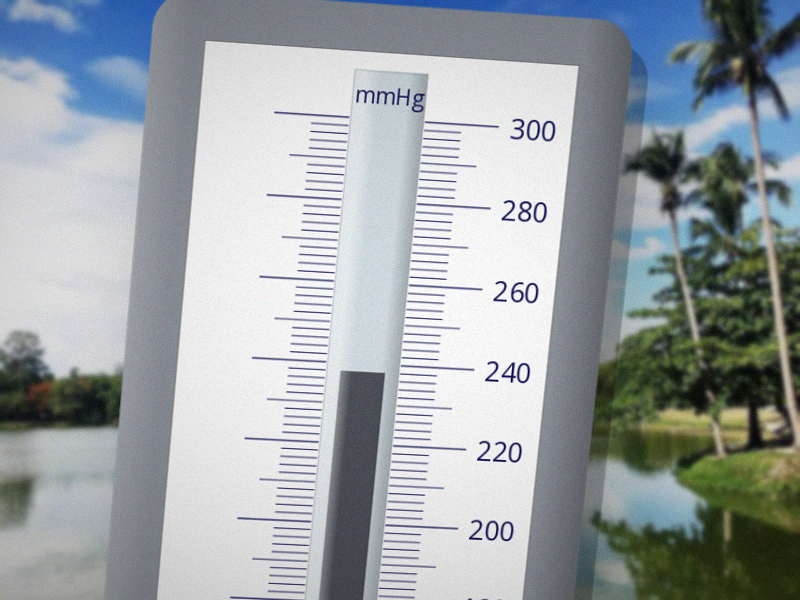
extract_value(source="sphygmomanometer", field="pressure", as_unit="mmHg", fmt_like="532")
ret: 238
